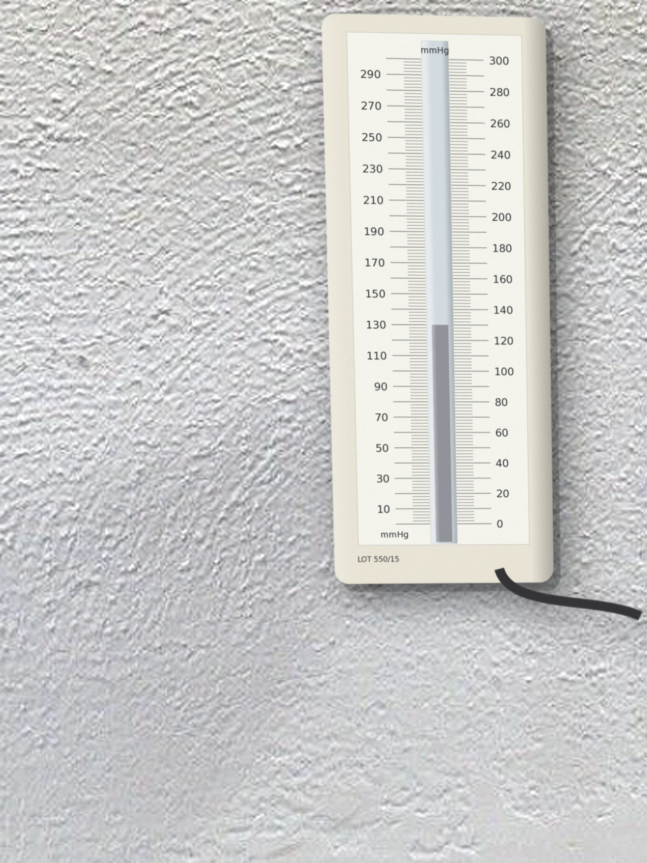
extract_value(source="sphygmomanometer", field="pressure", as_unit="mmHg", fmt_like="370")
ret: 130
